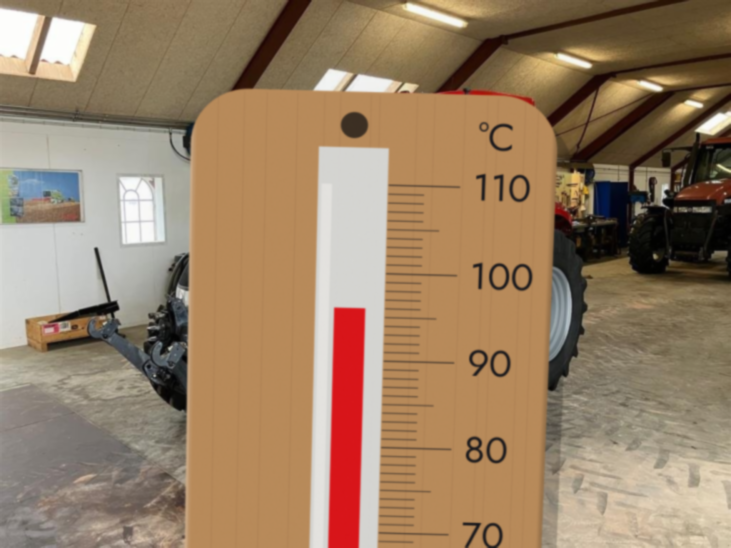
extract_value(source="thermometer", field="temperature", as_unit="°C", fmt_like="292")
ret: 96
